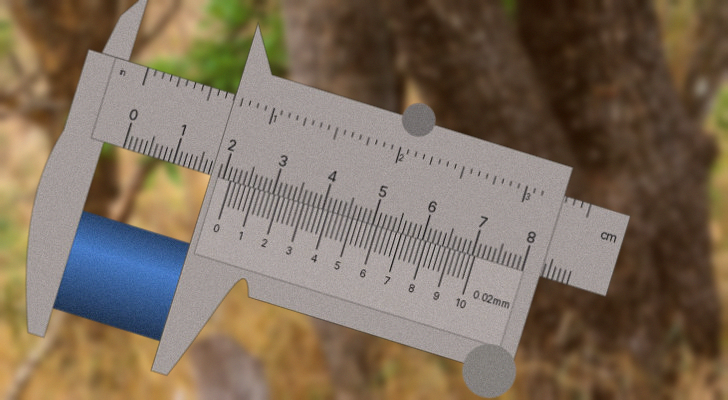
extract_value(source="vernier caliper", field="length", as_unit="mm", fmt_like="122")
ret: 21.5
